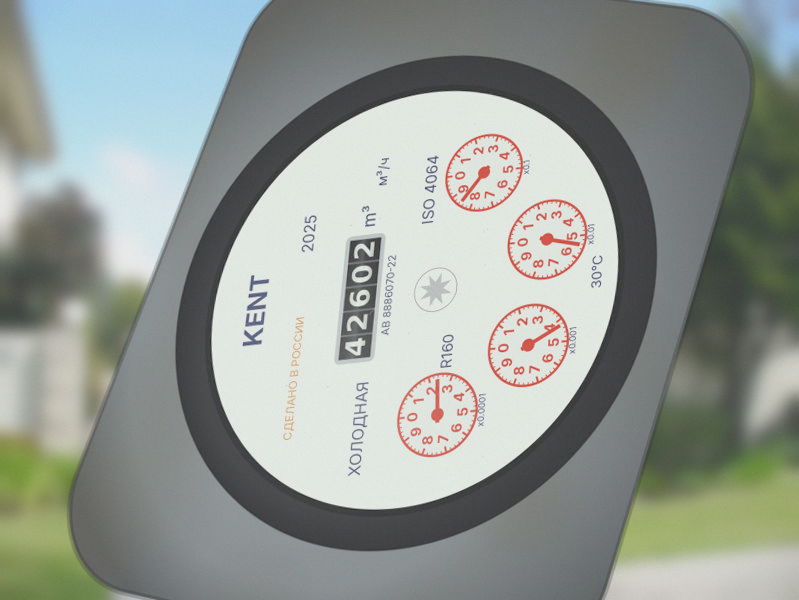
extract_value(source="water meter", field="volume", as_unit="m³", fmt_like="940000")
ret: 42602.8542
